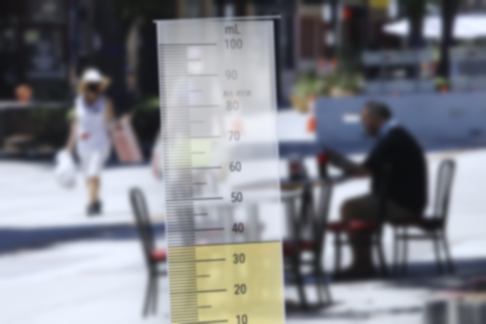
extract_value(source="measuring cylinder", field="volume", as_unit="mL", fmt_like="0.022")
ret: 35
